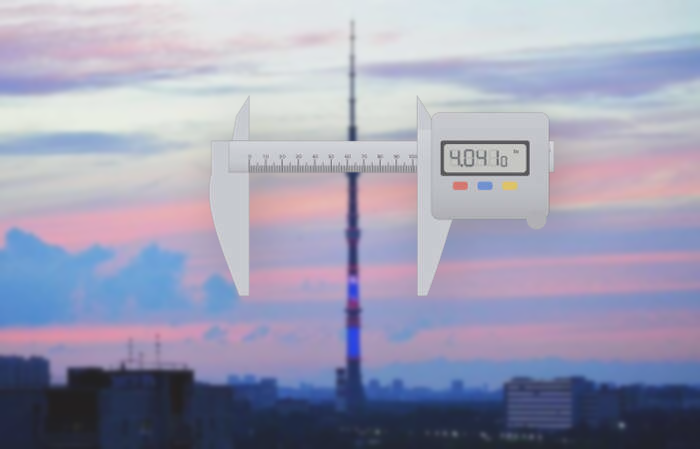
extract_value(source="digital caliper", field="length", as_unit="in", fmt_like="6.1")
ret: 4.0410
